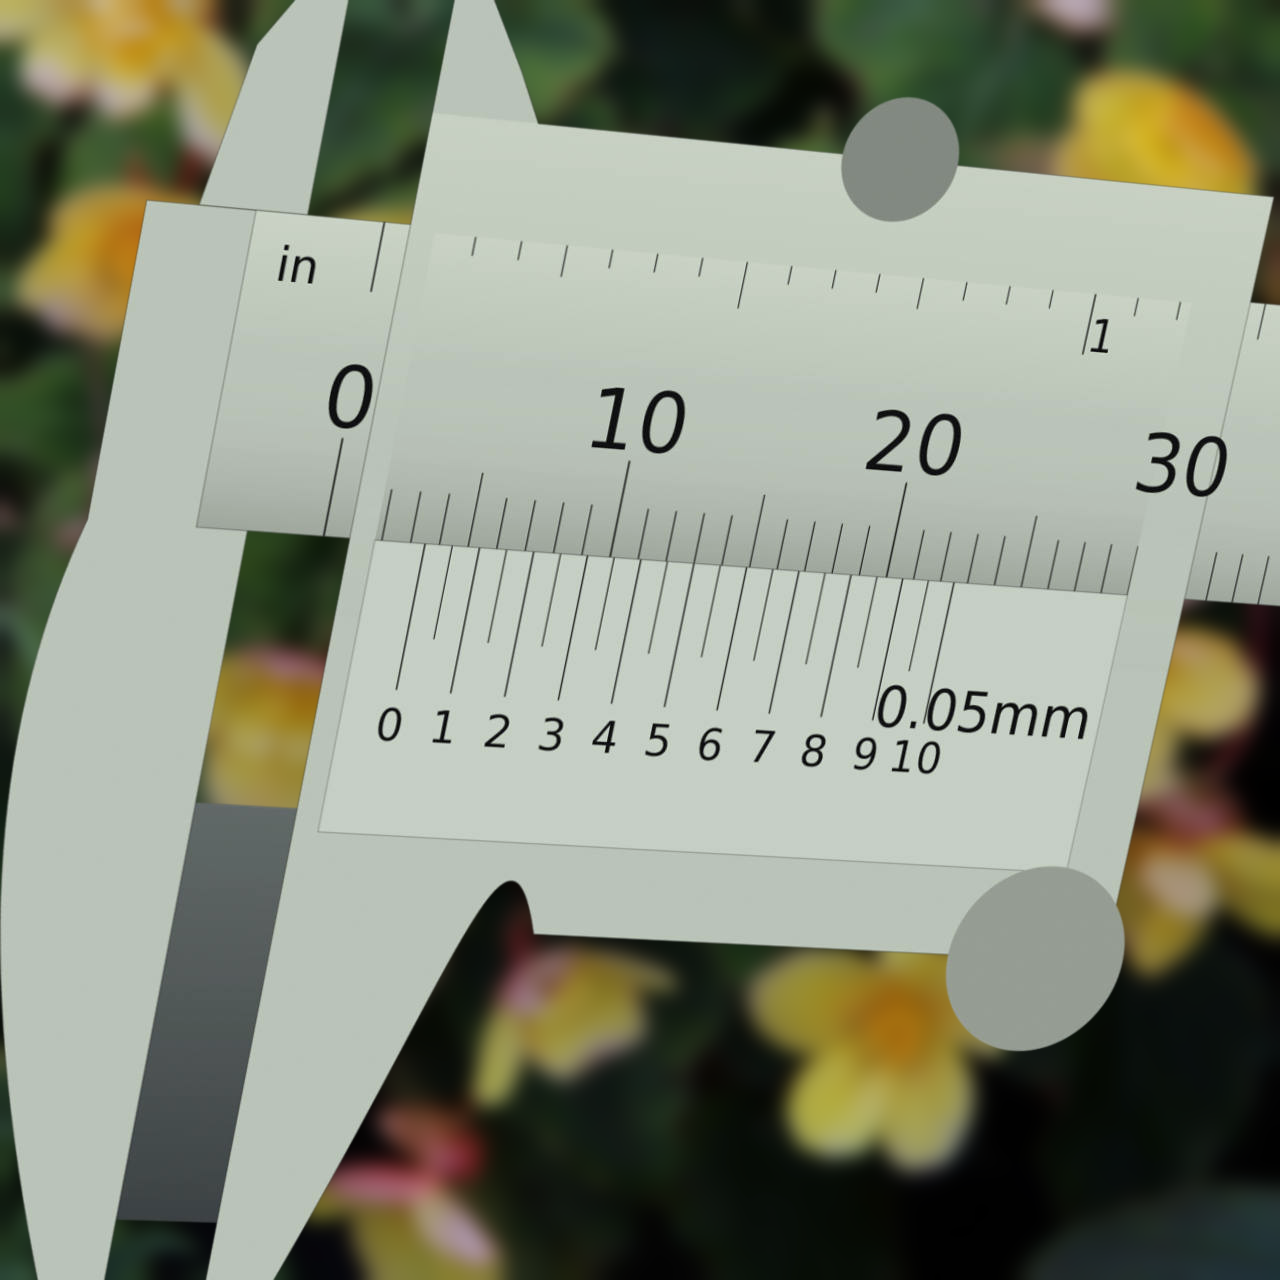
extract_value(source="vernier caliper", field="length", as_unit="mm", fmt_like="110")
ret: 3.50
